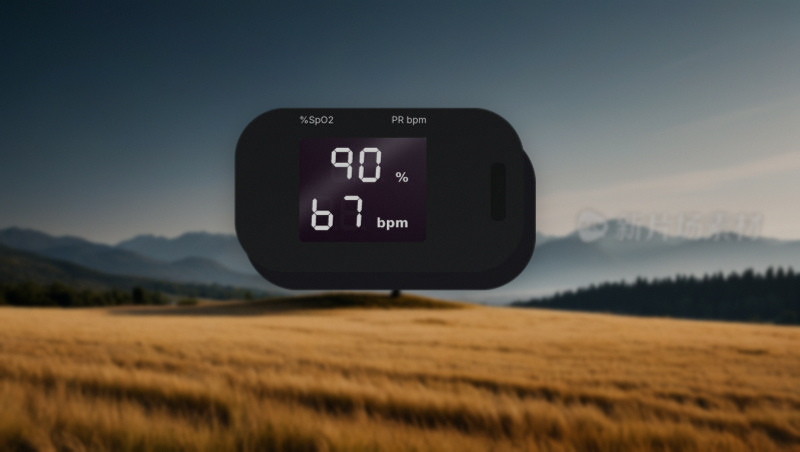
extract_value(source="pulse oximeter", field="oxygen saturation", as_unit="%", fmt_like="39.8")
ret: 90
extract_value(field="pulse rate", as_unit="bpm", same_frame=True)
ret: 67
